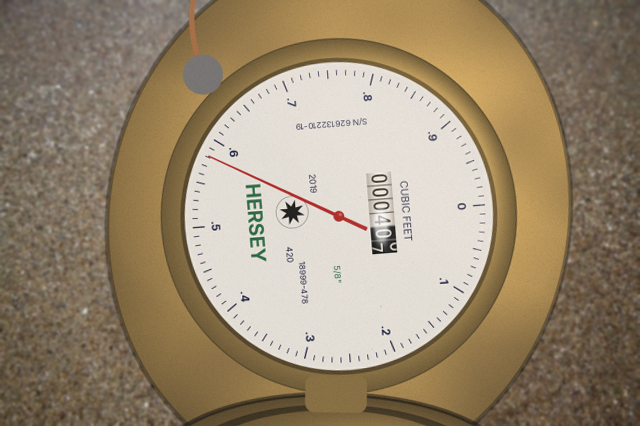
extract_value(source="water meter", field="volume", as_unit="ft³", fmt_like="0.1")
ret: 406.58
